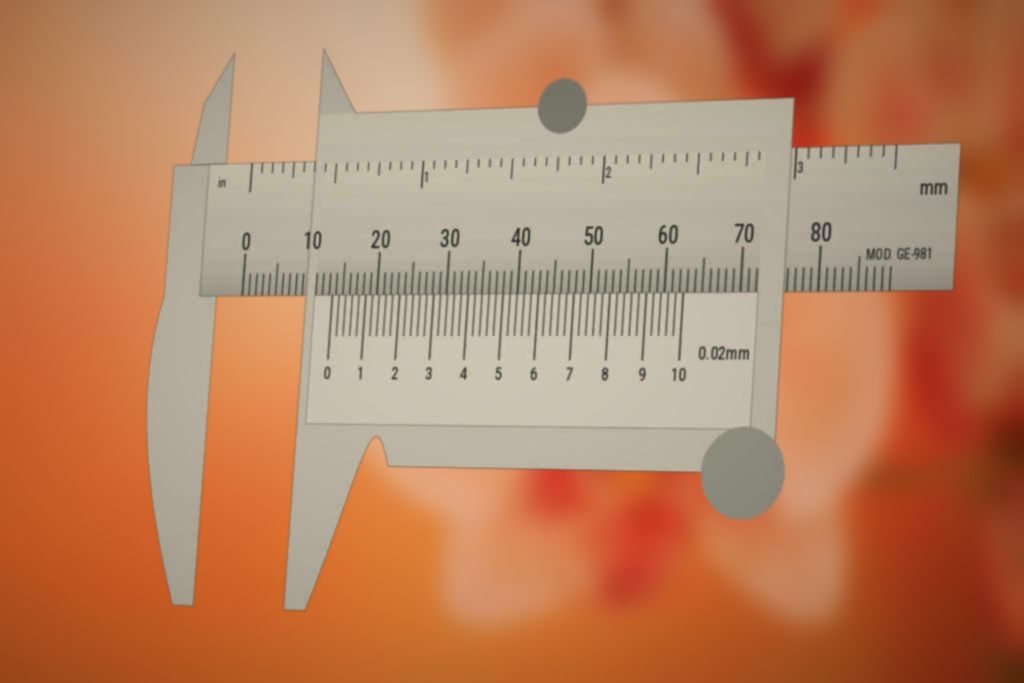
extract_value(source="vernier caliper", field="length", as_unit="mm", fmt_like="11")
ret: 13.5
